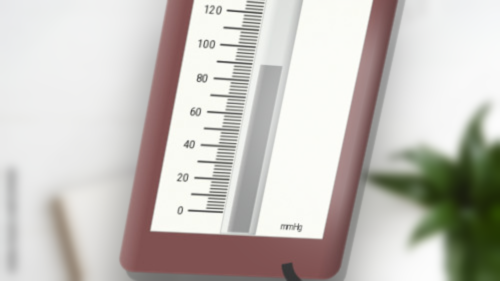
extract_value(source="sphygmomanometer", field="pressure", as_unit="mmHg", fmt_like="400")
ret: 90
